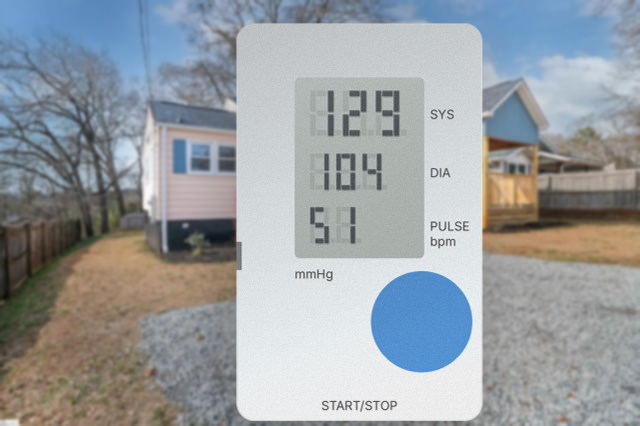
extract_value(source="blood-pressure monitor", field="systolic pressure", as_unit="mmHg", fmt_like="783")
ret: 129
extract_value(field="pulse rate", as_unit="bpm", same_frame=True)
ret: 51
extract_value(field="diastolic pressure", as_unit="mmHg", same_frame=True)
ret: 104
